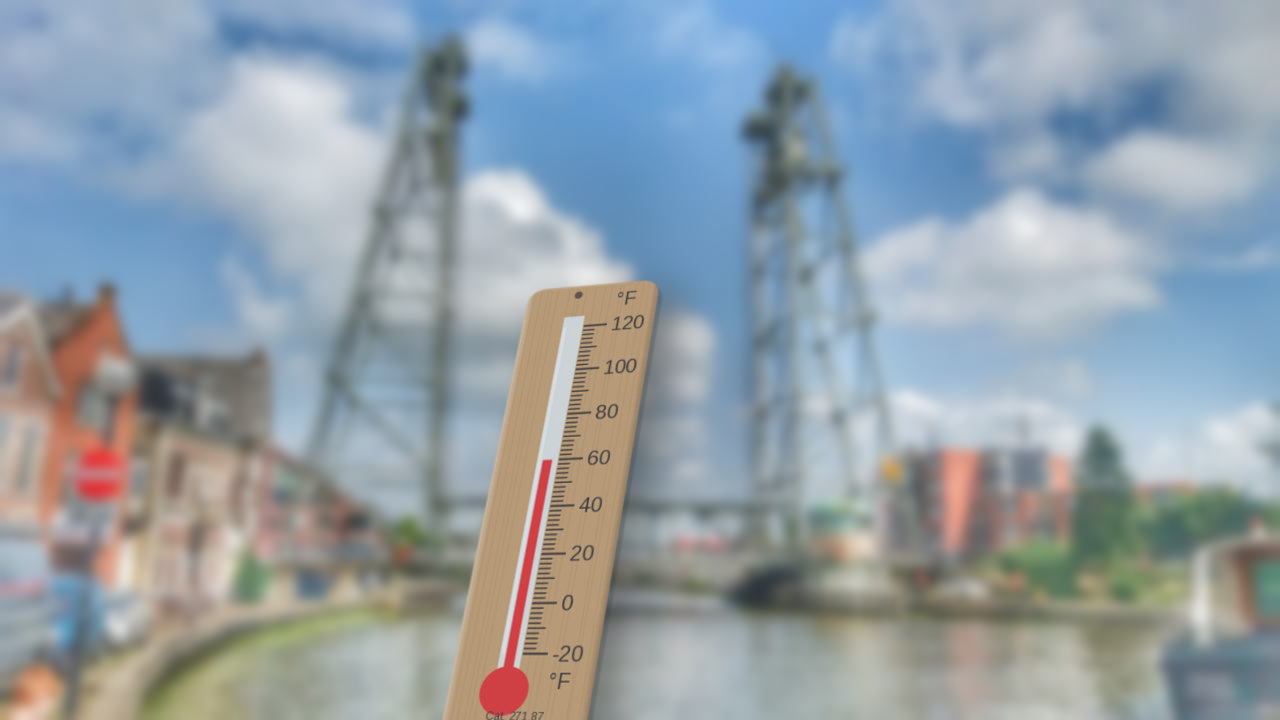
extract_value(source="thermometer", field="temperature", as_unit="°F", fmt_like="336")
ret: 60
